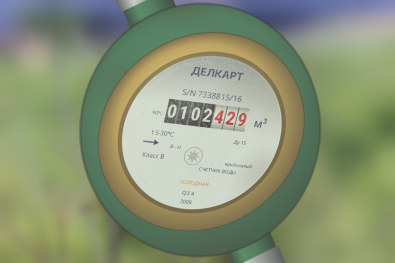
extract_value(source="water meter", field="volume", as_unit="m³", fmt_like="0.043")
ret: 102.429
